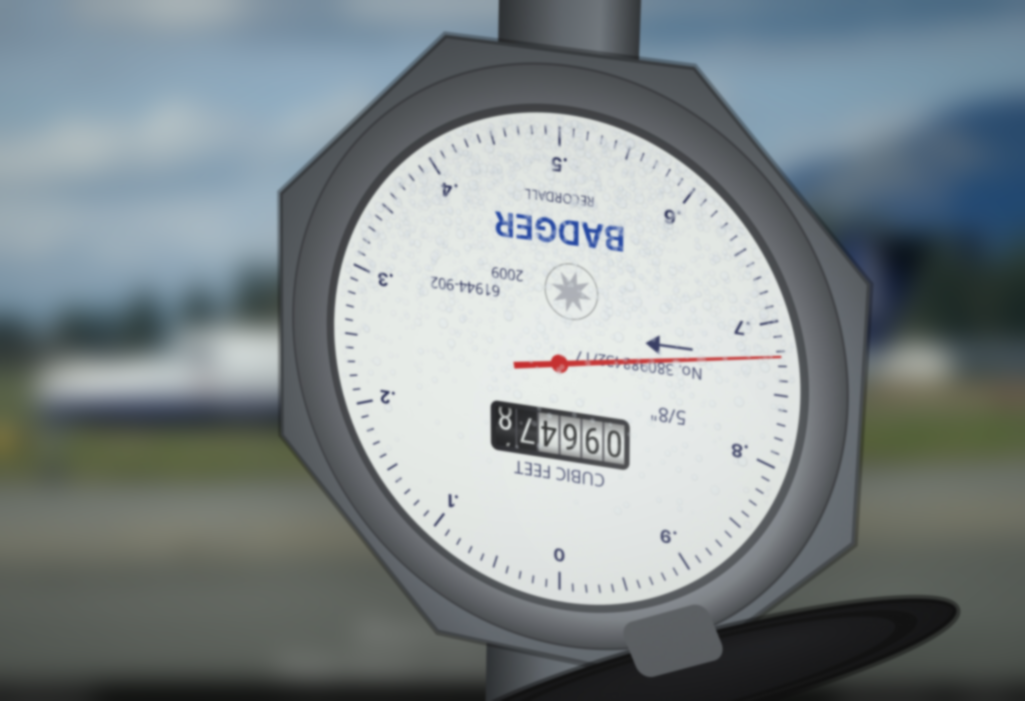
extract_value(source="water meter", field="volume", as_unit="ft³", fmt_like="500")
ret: 96477.72
